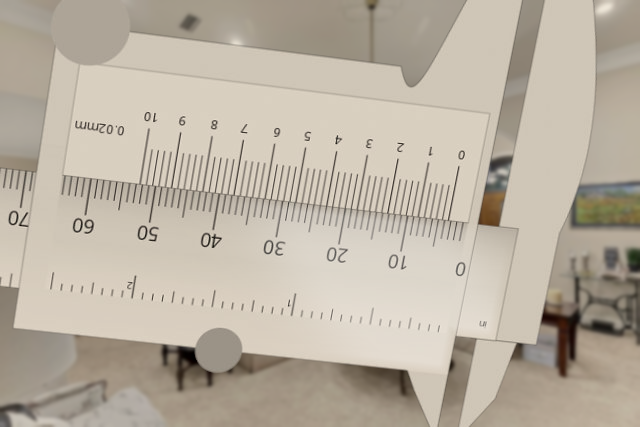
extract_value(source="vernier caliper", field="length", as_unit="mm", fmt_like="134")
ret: 3.4
